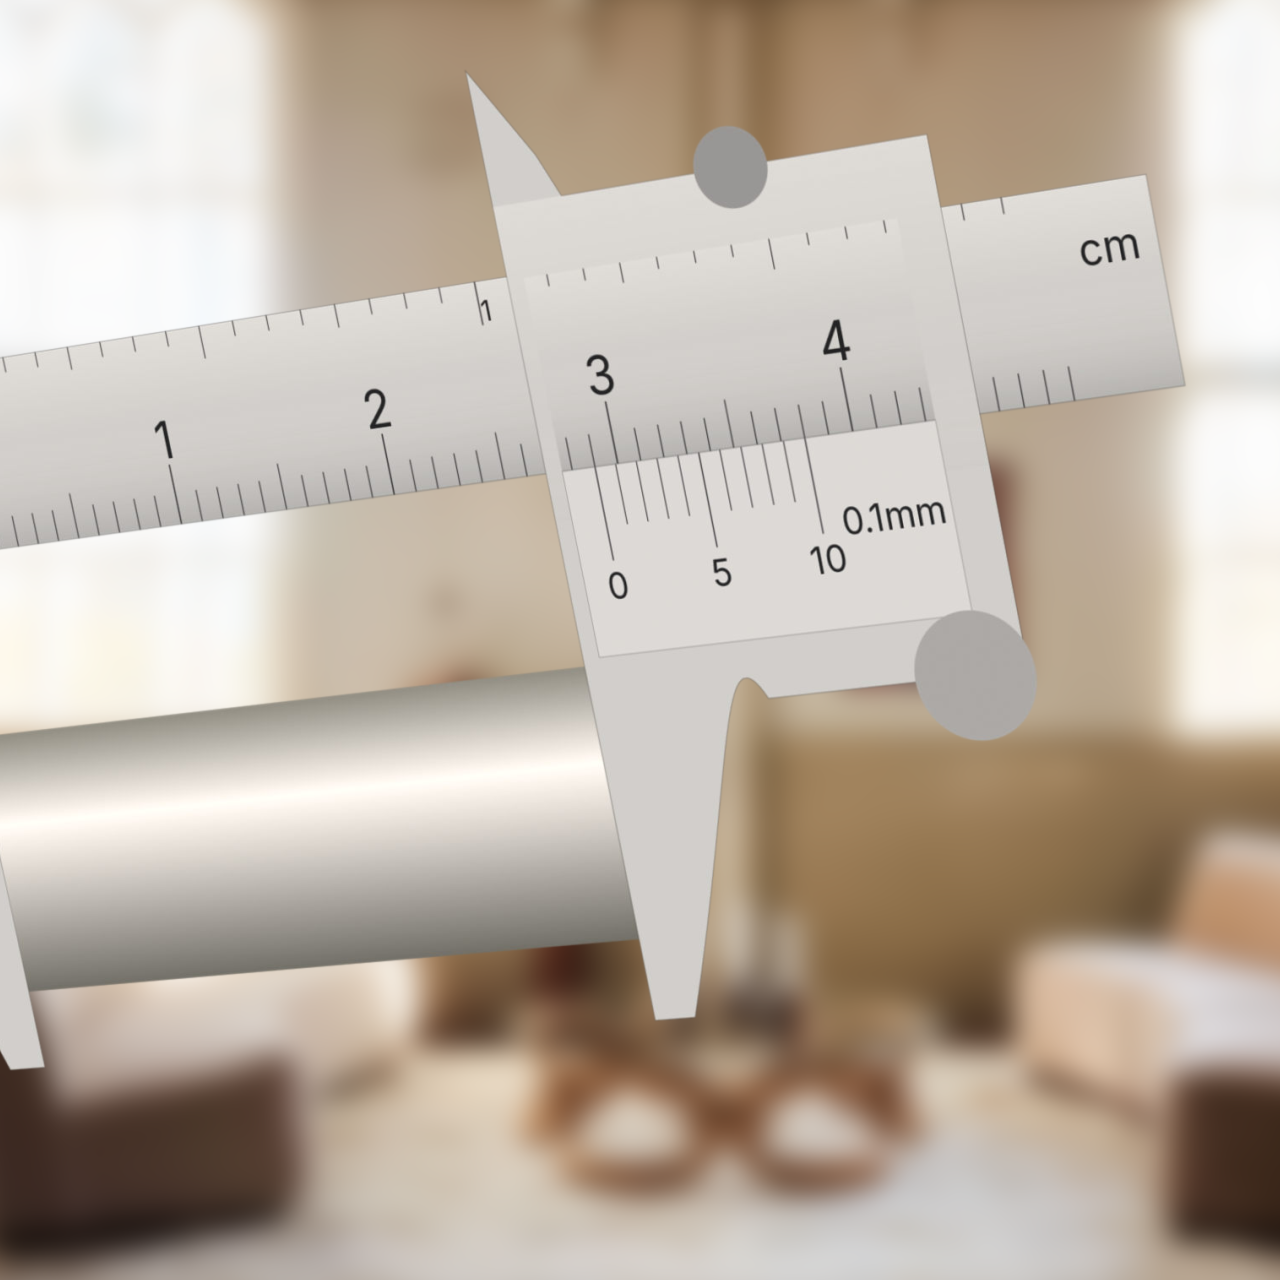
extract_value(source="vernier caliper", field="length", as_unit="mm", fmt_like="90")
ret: 29.0
